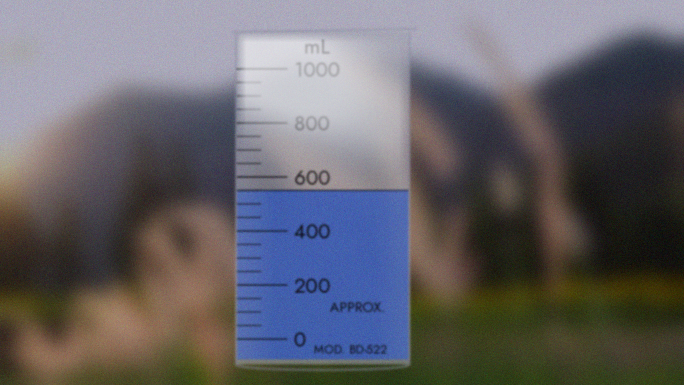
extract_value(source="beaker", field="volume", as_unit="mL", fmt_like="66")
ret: 550
